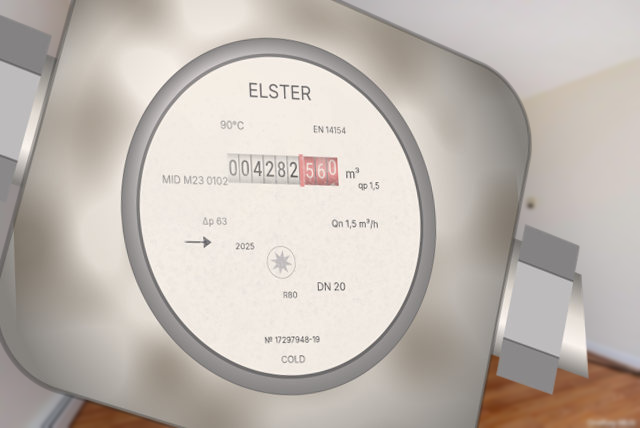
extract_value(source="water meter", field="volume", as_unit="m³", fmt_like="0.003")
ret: 4282.560
